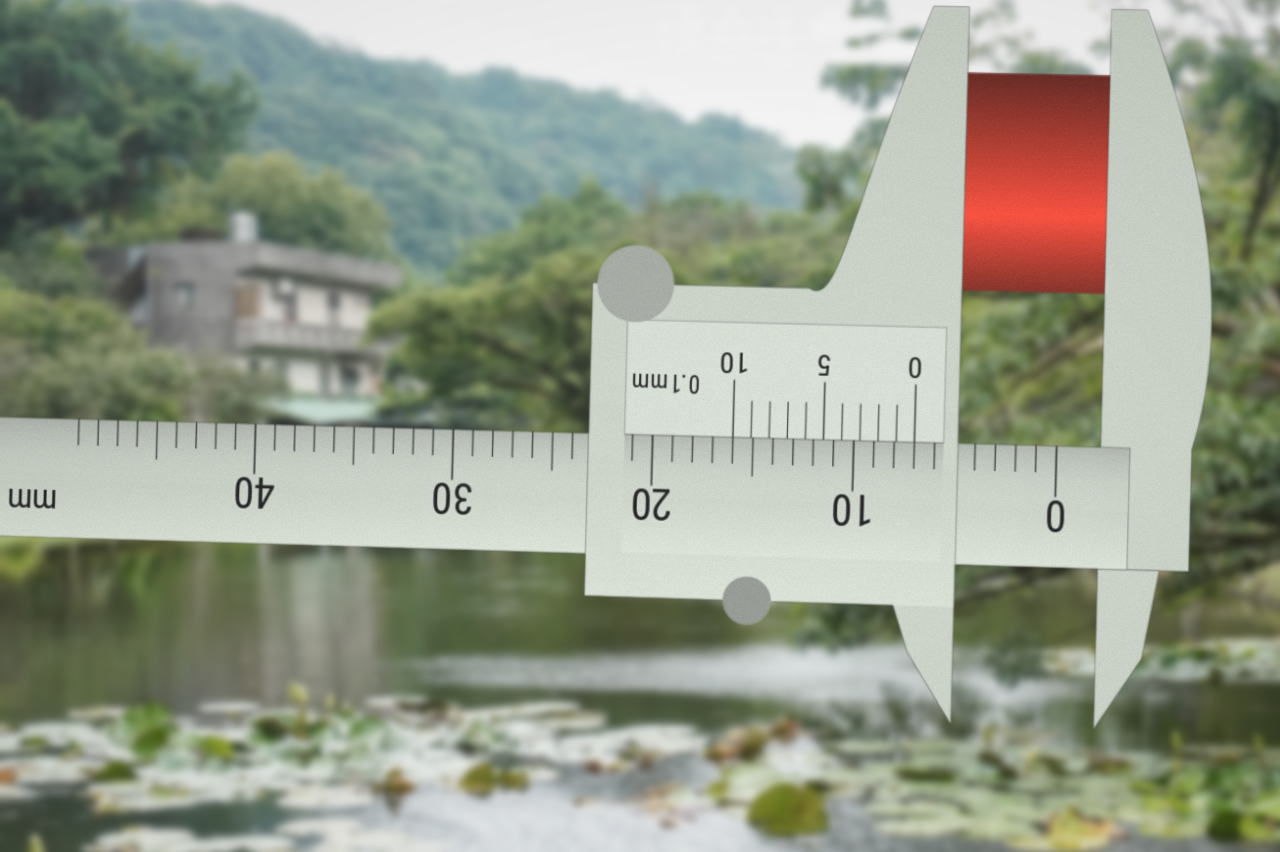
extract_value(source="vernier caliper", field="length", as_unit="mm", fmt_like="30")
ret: 7.0
